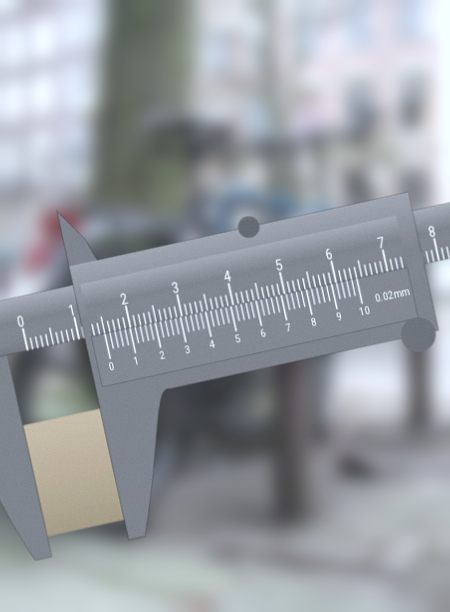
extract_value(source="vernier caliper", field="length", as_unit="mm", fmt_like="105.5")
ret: 15.0
